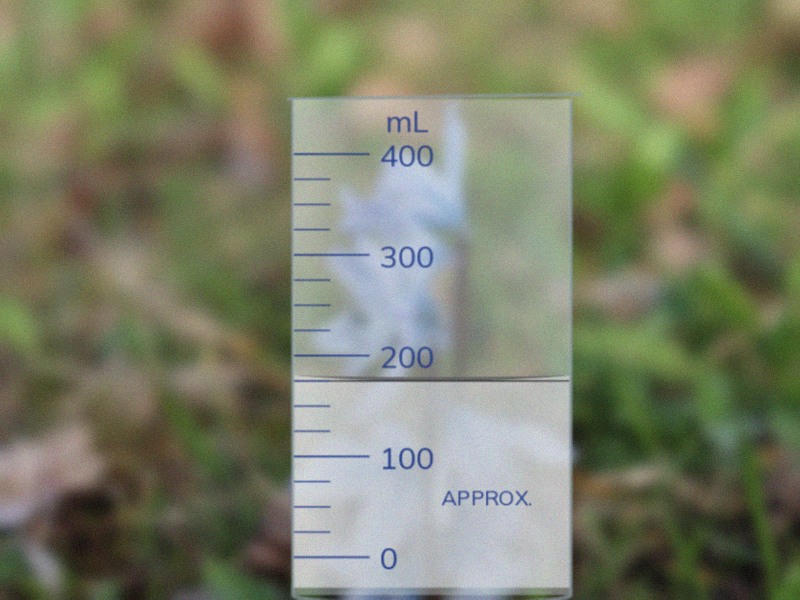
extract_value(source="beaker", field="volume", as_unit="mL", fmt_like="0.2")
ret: 175
